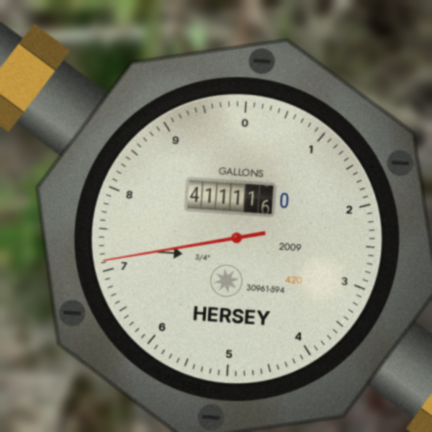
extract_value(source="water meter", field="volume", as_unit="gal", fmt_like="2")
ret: 4111157.1
